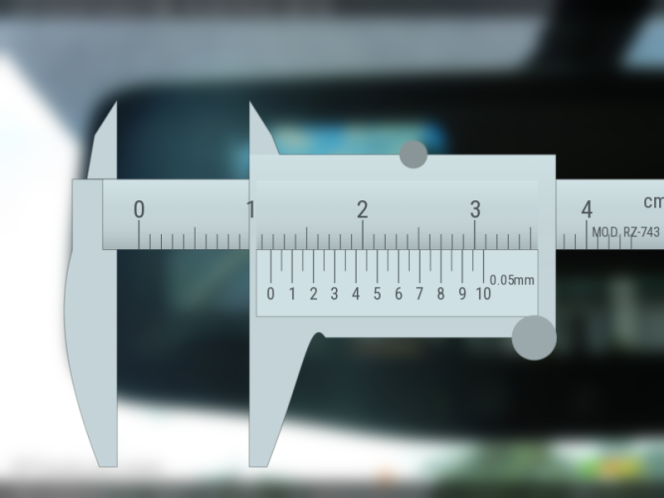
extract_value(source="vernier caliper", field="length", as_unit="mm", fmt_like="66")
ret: 11.8
